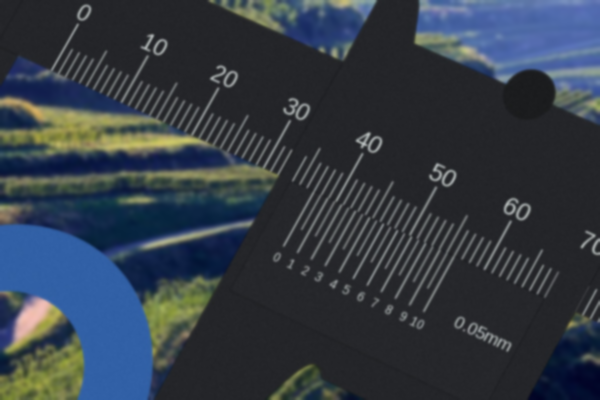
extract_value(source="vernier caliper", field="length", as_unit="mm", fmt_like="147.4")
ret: 37.0
